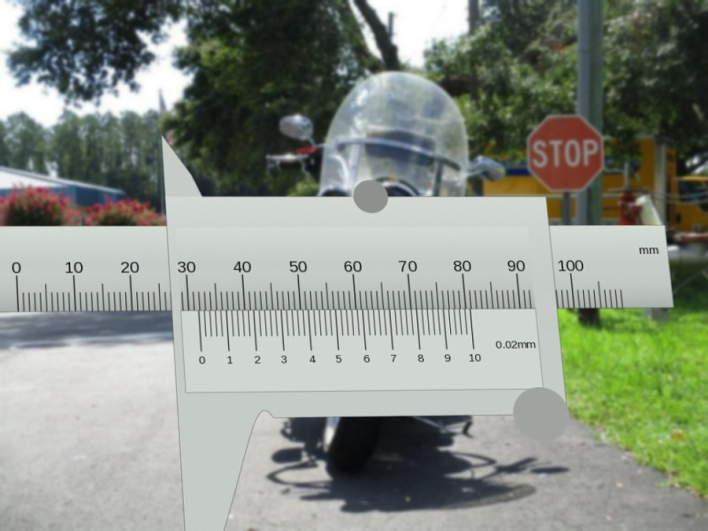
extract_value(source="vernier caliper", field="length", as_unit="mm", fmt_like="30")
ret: 31.8
